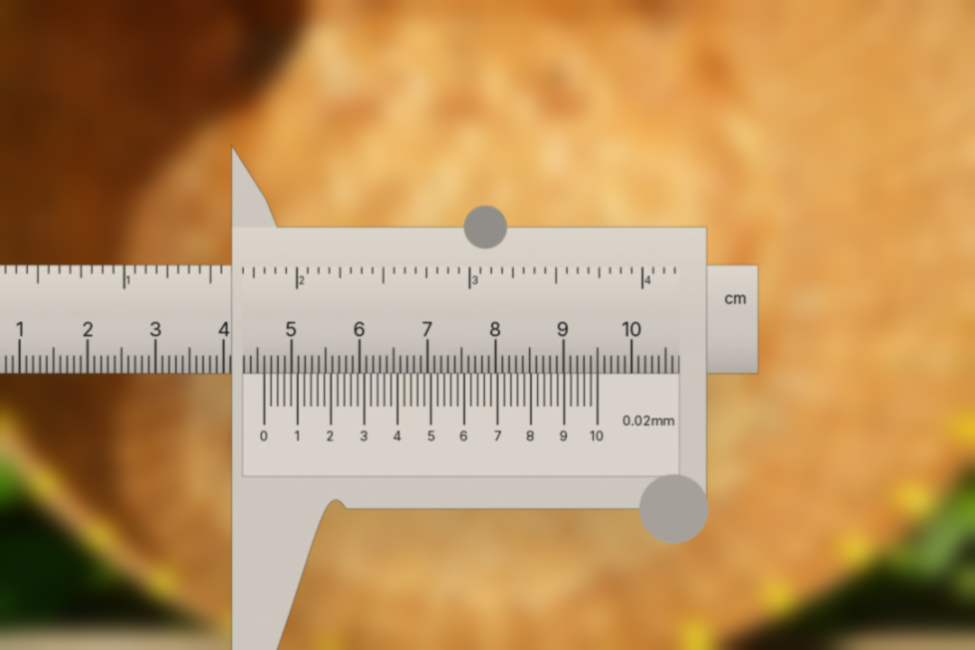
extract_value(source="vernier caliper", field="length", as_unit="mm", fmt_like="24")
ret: 46.0
